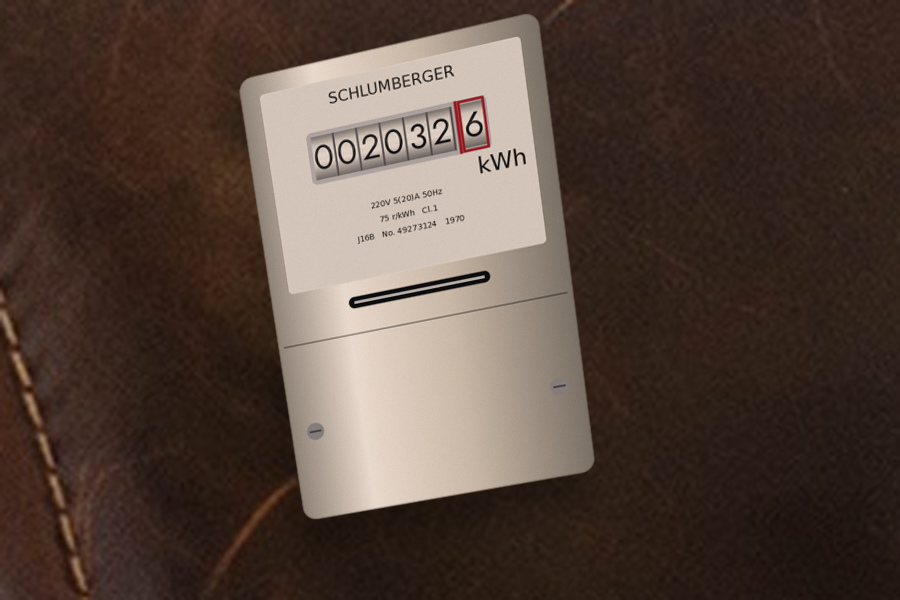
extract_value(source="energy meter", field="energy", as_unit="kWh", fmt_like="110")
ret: 2032.6
